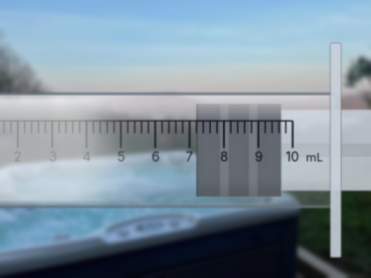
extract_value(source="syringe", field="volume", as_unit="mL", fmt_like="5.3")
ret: 7.2
